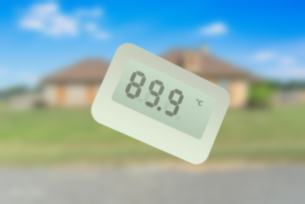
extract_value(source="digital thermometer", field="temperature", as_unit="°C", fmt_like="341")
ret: 89.9
